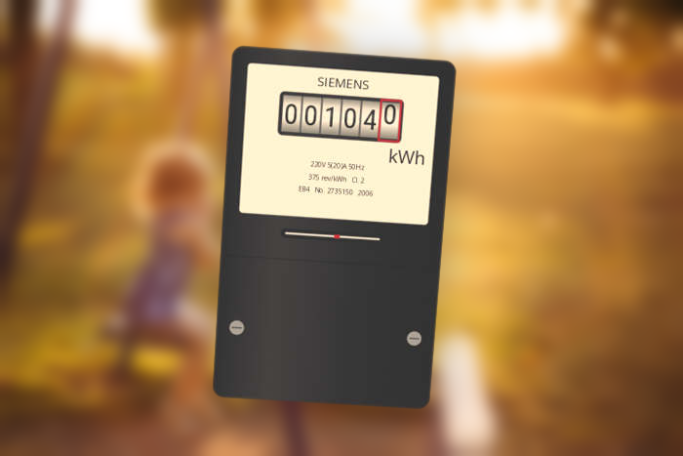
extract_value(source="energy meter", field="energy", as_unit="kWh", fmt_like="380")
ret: 104.0
